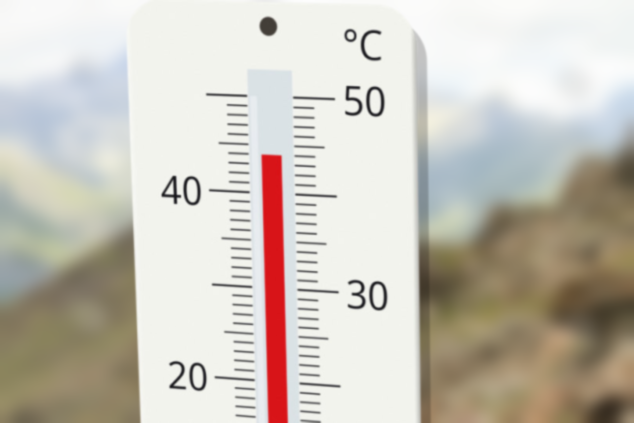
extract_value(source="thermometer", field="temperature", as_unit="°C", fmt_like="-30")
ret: 44
